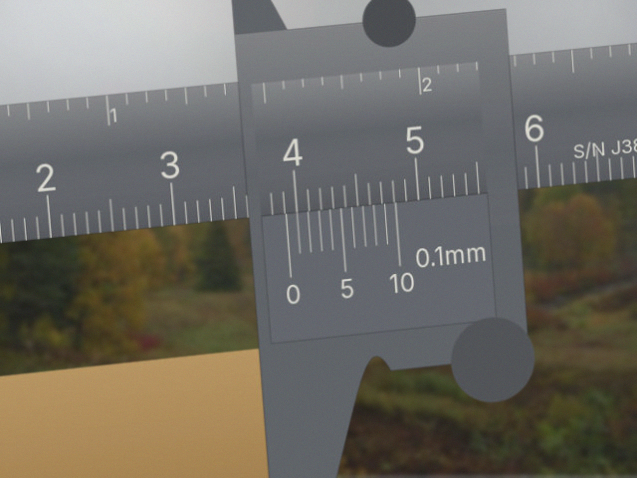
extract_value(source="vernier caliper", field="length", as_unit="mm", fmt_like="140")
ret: 39.1
